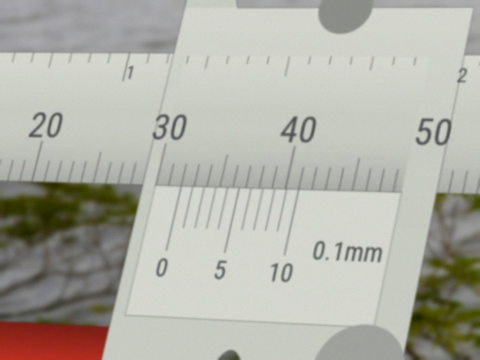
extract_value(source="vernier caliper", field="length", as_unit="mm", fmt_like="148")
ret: 32.0
